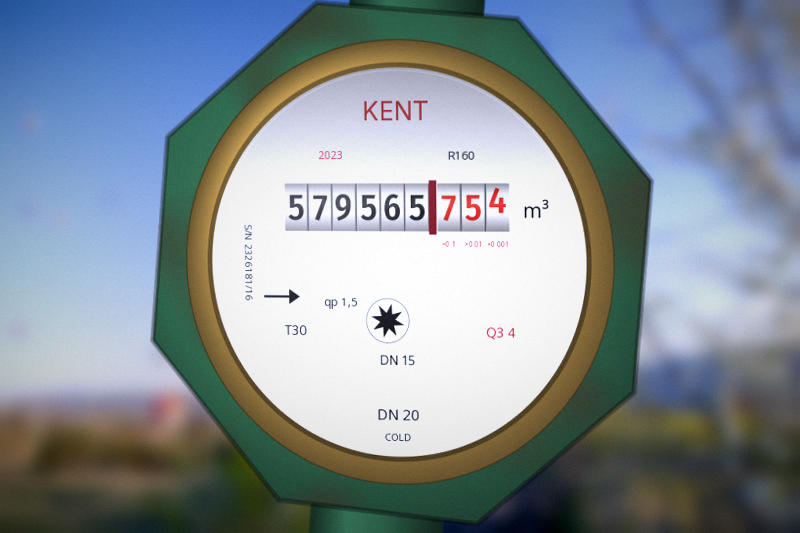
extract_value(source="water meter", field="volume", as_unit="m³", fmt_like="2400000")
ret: 579565.754
